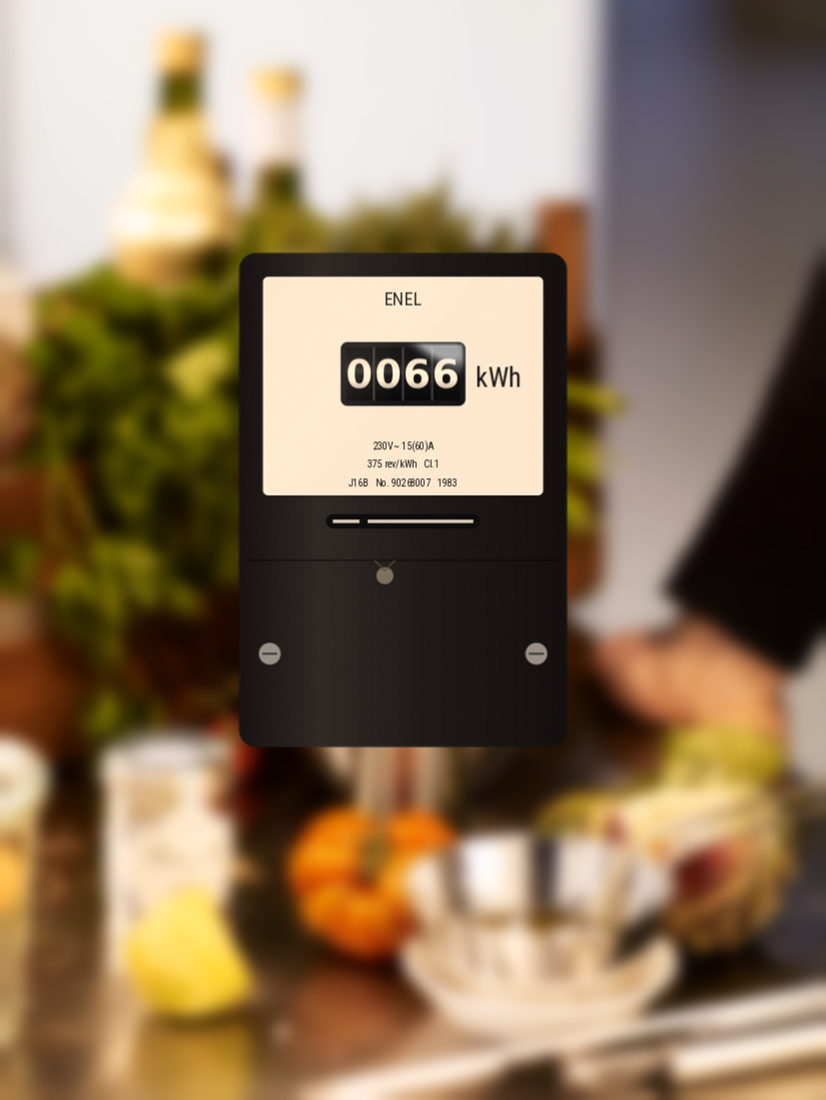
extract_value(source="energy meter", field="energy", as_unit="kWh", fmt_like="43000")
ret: 66
